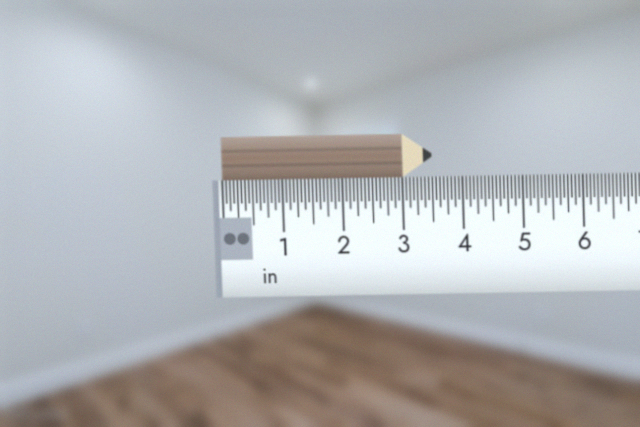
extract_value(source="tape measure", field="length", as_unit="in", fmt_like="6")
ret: 3.5
